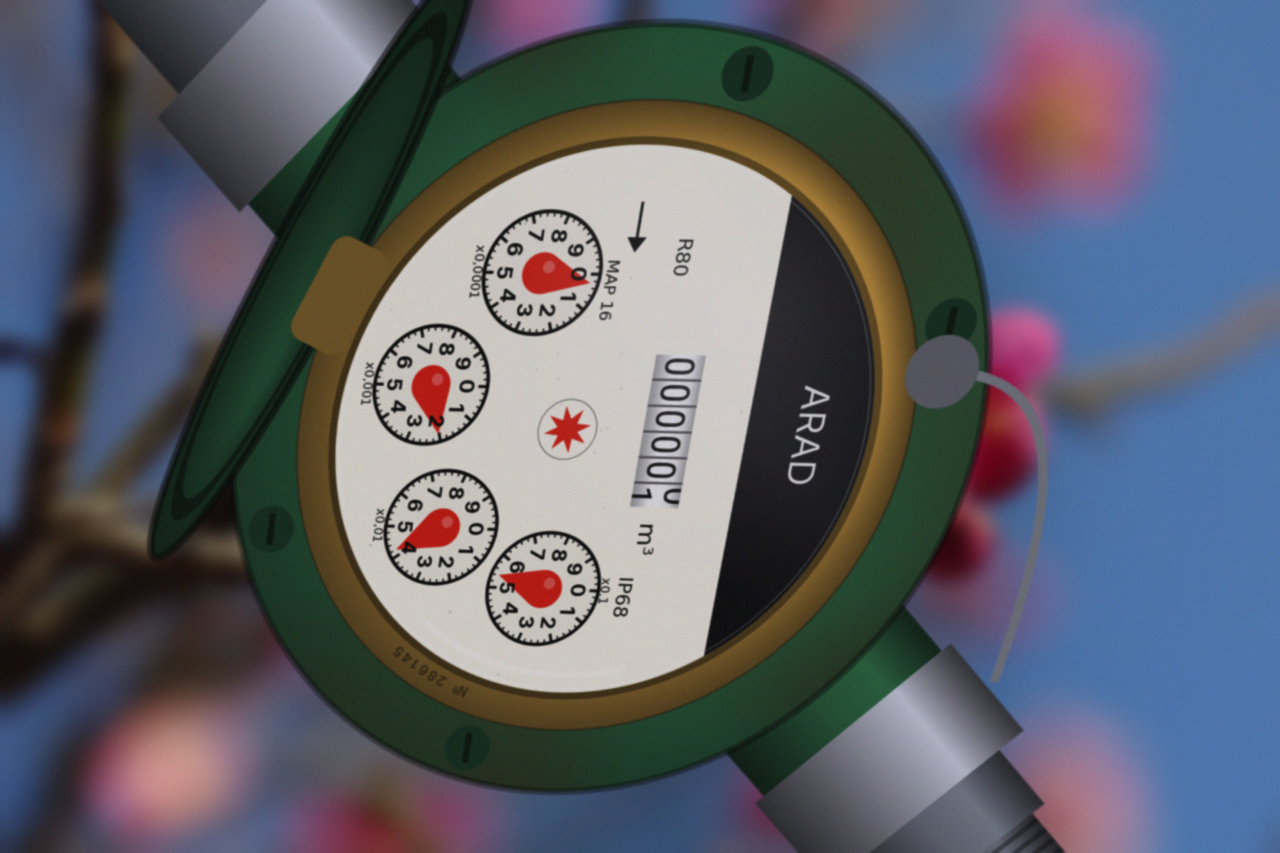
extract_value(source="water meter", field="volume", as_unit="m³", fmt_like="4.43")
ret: 0.5420
